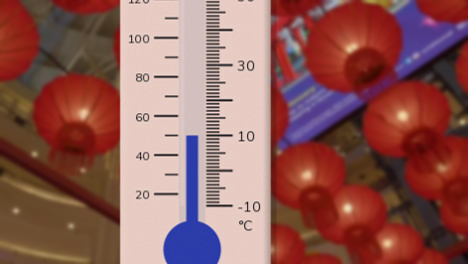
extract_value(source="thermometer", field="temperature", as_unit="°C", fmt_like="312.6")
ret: 10
